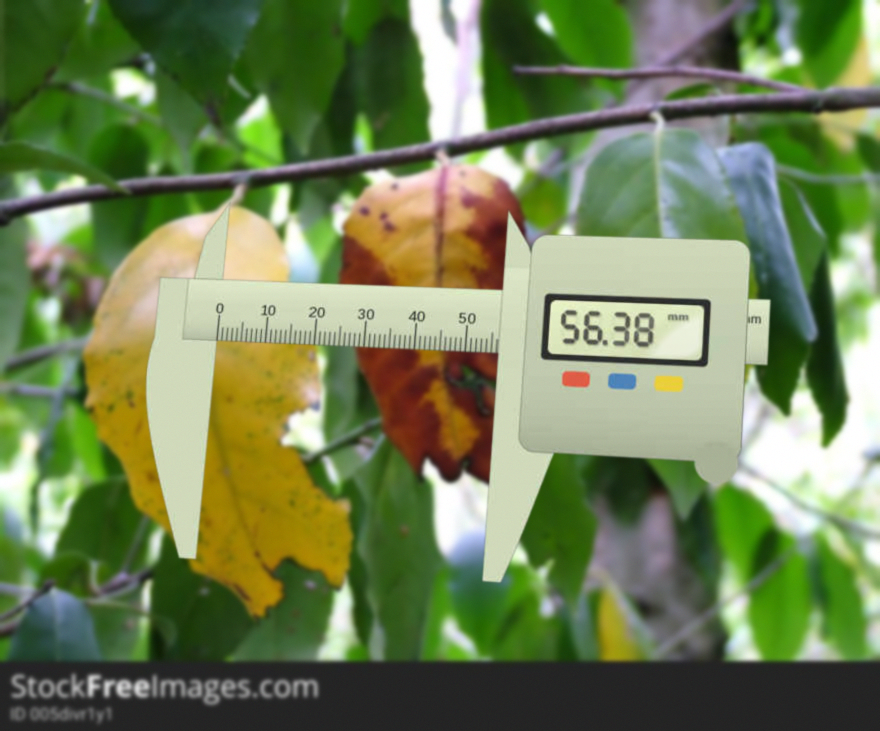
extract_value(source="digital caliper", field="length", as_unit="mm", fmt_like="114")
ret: 56.38
